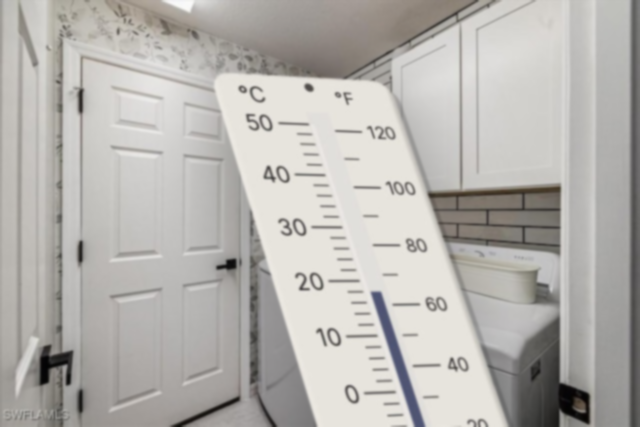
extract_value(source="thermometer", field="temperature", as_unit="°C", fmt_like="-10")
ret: 18
